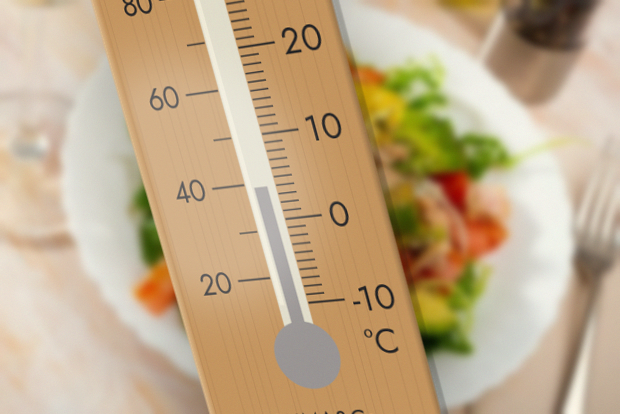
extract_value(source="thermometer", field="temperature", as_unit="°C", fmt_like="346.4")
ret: 4
